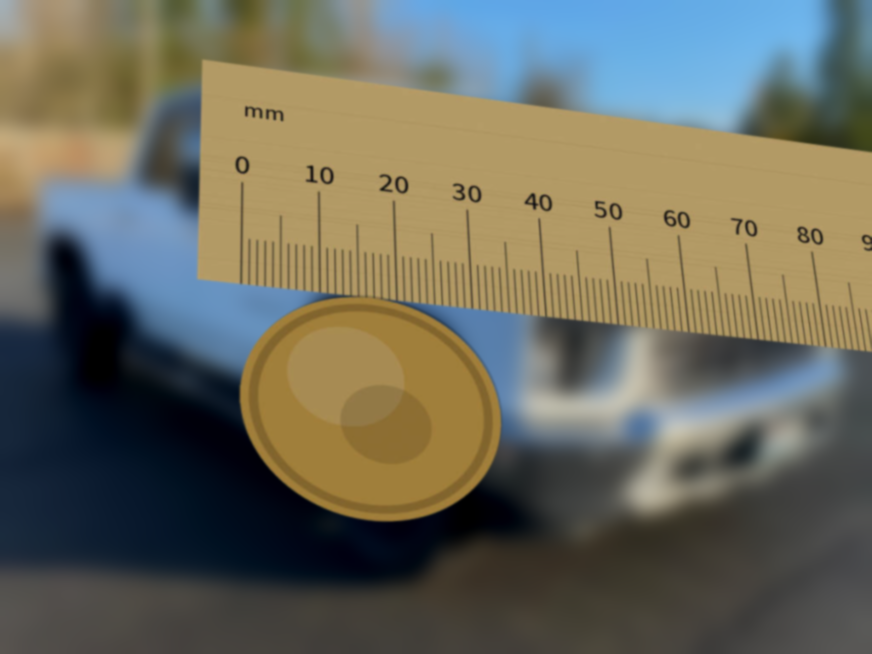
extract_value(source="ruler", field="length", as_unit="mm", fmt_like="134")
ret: 33
